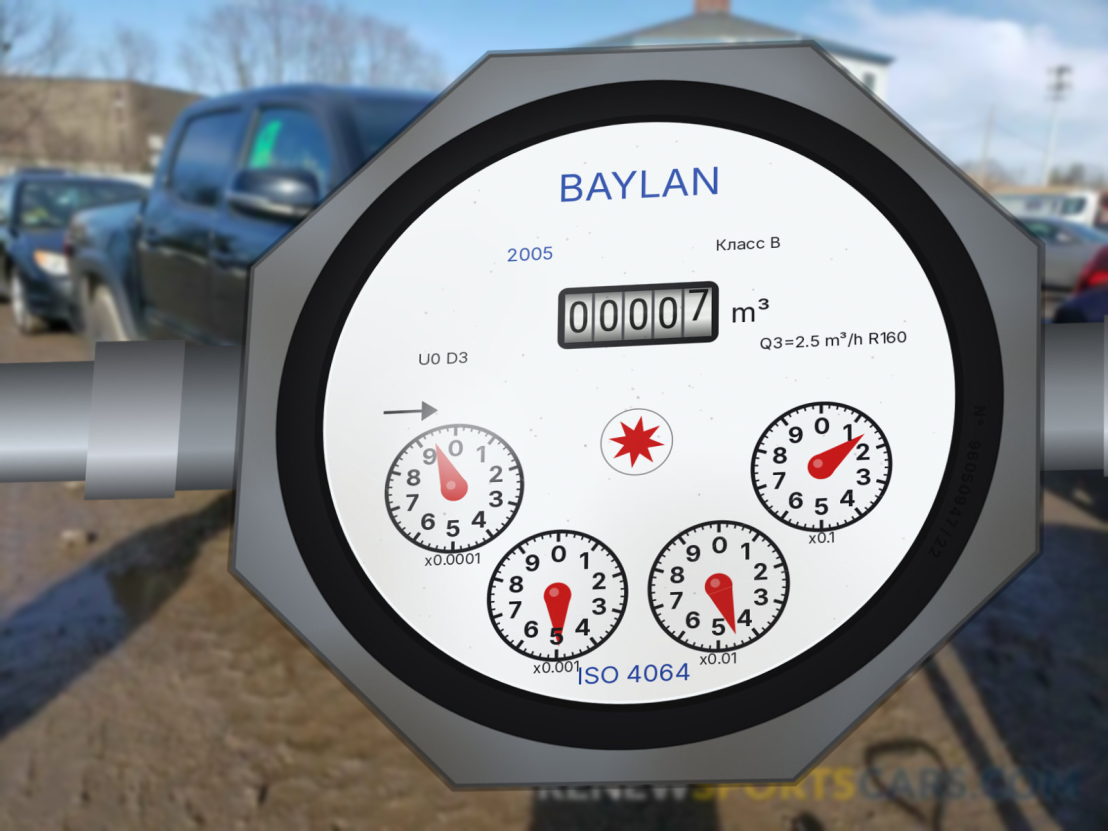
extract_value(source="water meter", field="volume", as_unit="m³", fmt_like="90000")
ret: 7.1449
